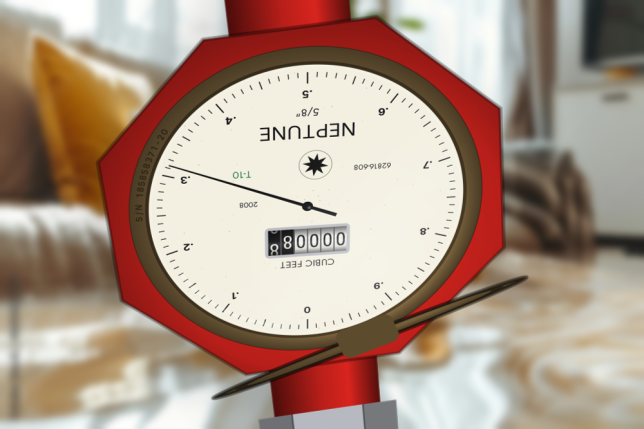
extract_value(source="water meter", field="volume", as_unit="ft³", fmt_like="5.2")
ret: 88.31
